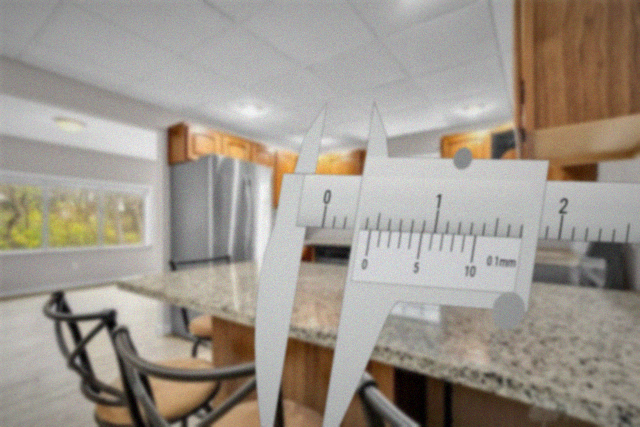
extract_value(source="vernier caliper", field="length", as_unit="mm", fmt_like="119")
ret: 4.4
